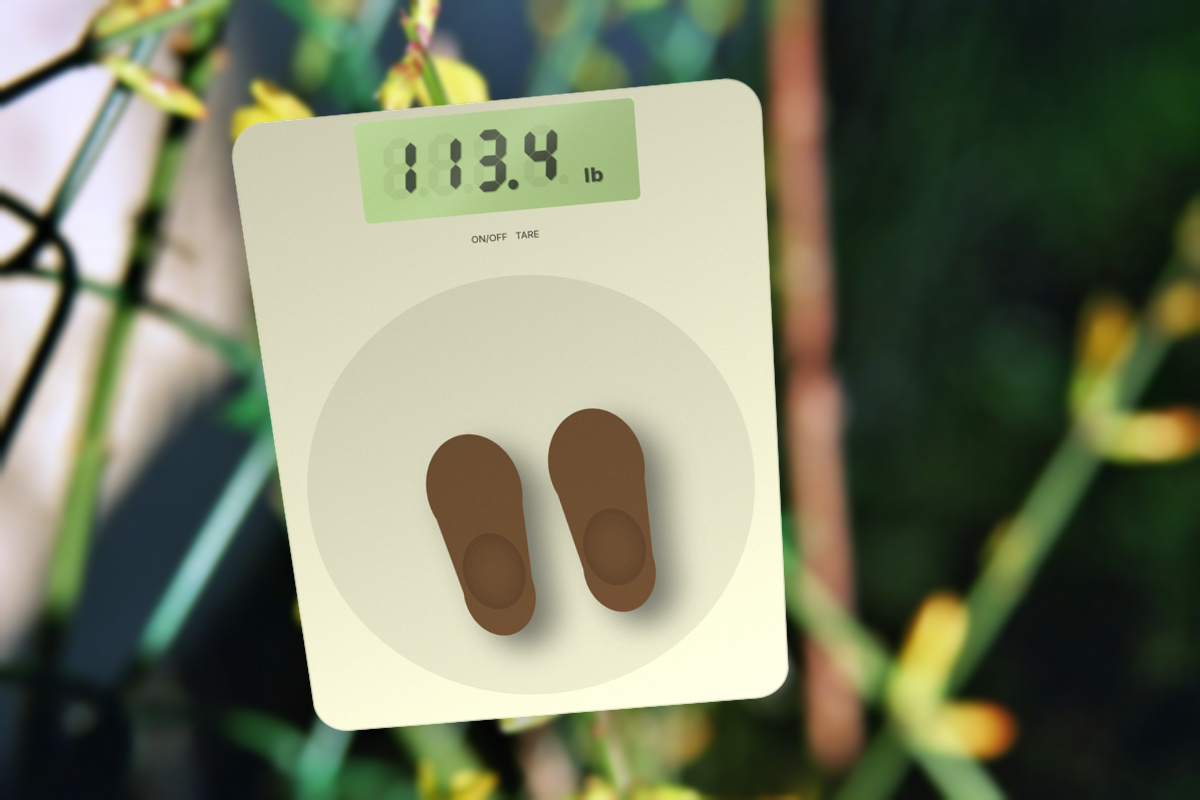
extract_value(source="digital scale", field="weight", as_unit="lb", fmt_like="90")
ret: 113.4
